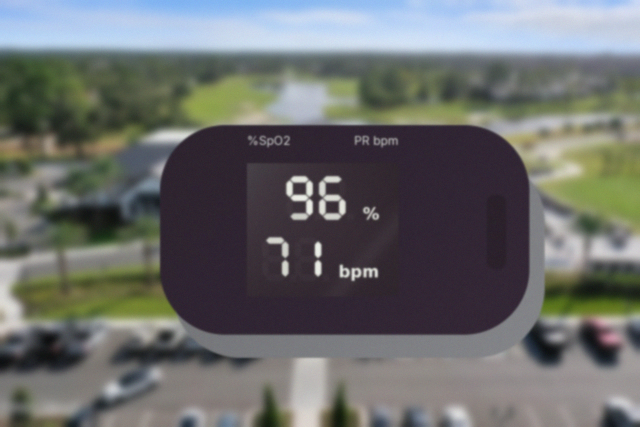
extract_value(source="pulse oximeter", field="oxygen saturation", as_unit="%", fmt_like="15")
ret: 96
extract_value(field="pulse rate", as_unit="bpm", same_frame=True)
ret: 71
